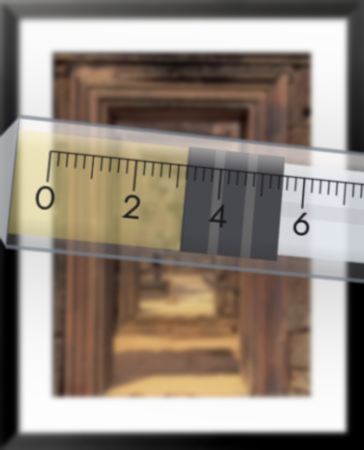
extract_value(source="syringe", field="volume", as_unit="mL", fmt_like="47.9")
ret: 3.2
